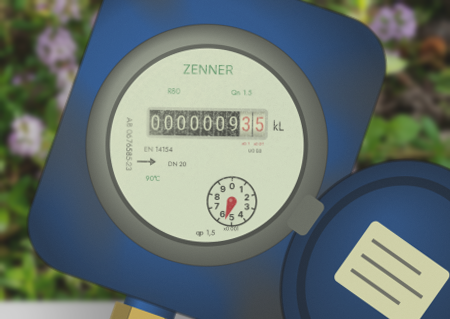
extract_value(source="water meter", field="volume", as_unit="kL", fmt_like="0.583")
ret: 9.355
